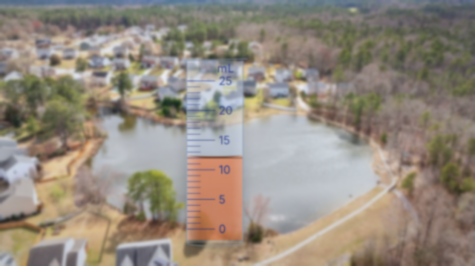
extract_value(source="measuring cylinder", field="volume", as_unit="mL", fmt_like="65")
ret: 12
